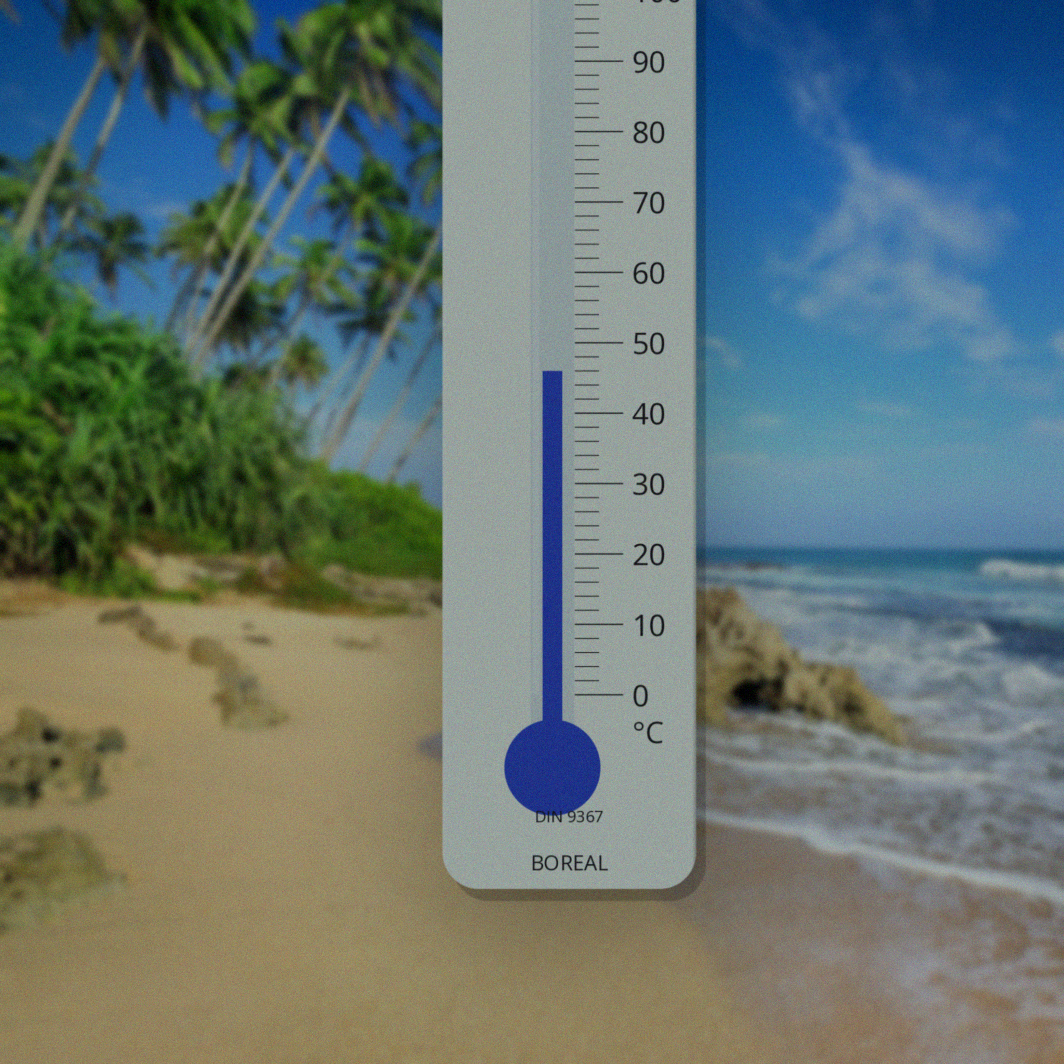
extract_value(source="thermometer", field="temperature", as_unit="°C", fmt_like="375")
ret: 46
